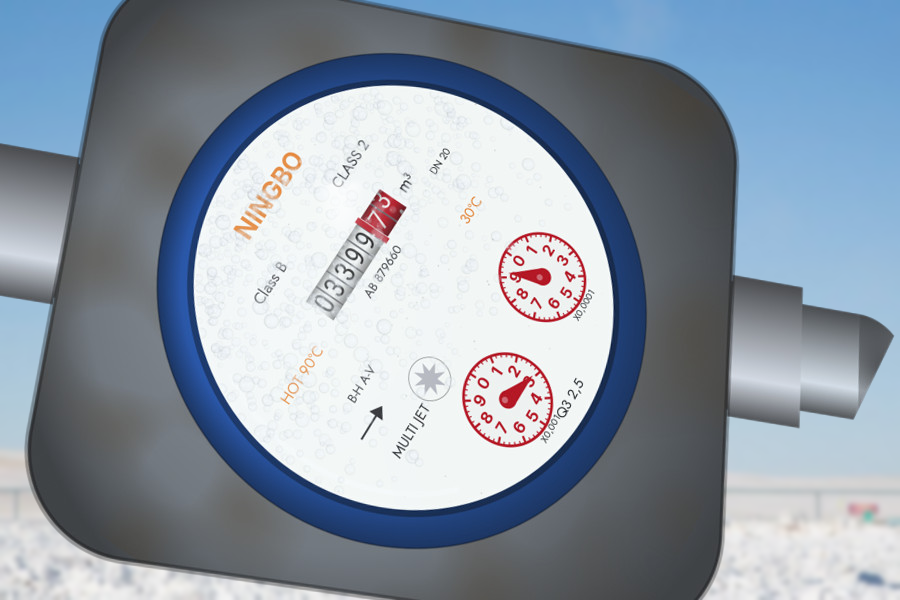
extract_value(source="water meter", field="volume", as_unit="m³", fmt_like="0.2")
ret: 3399.7329
